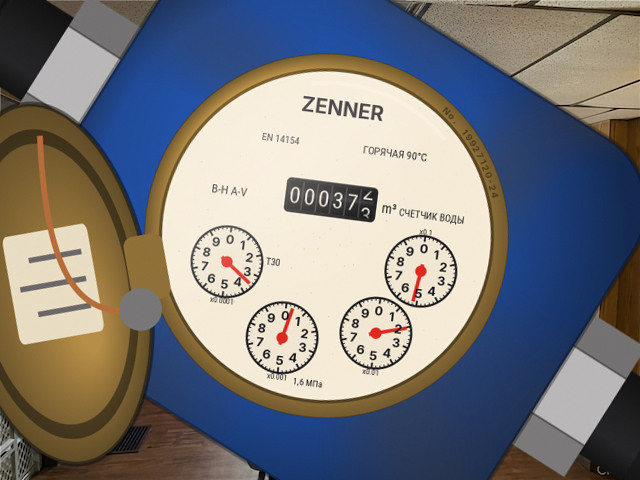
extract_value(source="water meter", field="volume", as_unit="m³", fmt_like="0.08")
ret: 372.5203
